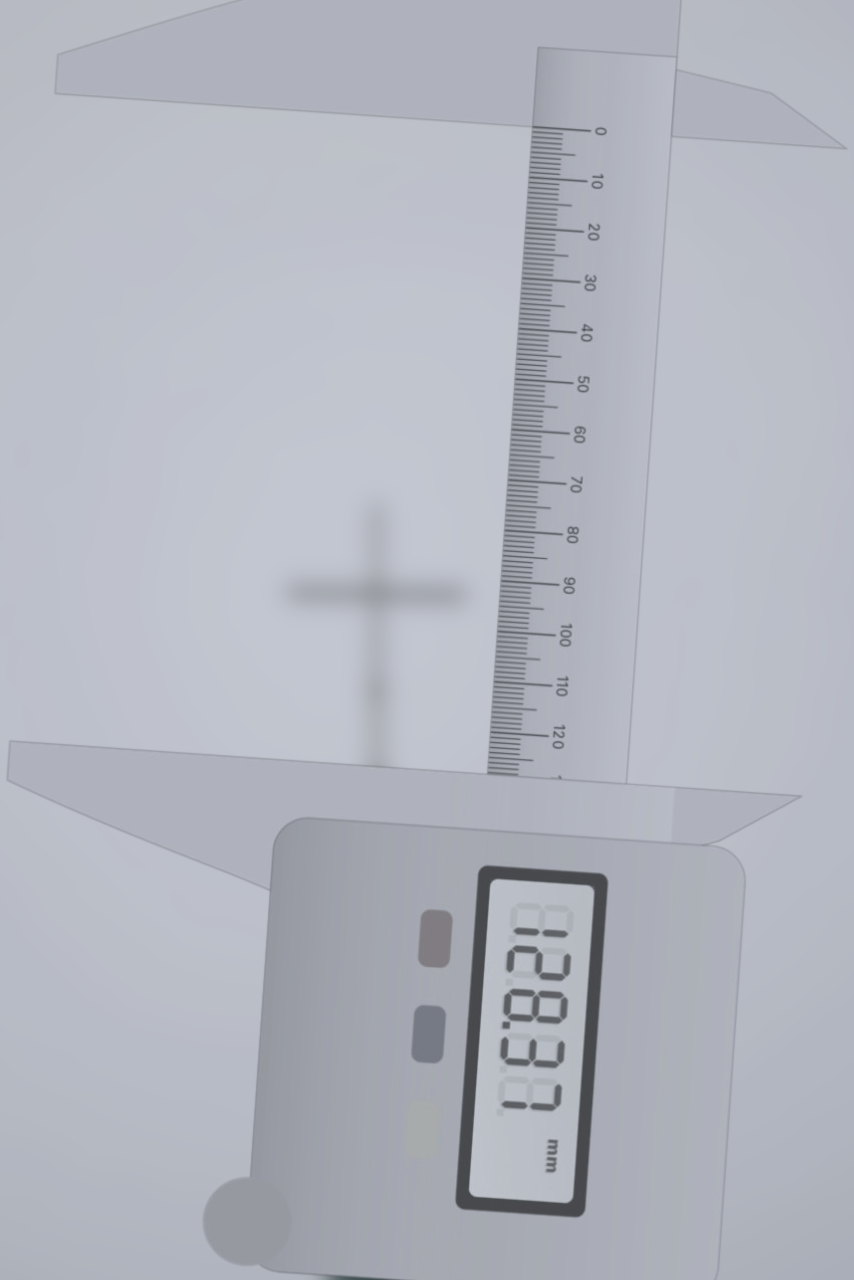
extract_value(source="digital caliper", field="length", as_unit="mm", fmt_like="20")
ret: 128.37
